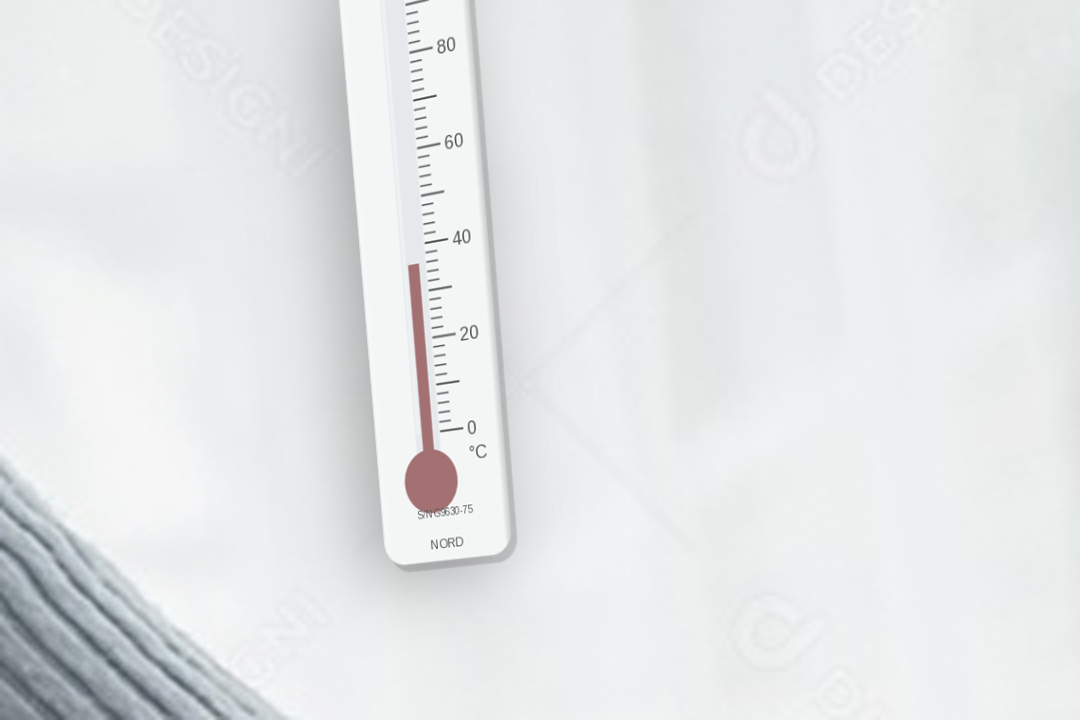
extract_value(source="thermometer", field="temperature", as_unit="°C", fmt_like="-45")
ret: 36
